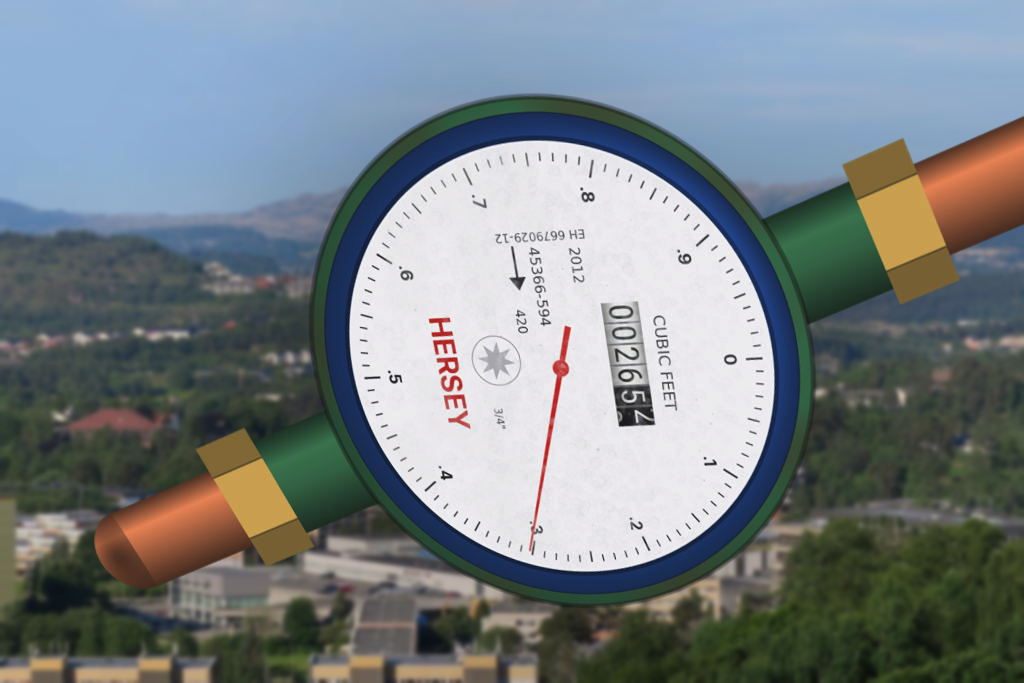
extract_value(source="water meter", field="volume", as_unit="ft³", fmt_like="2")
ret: 2652.30
